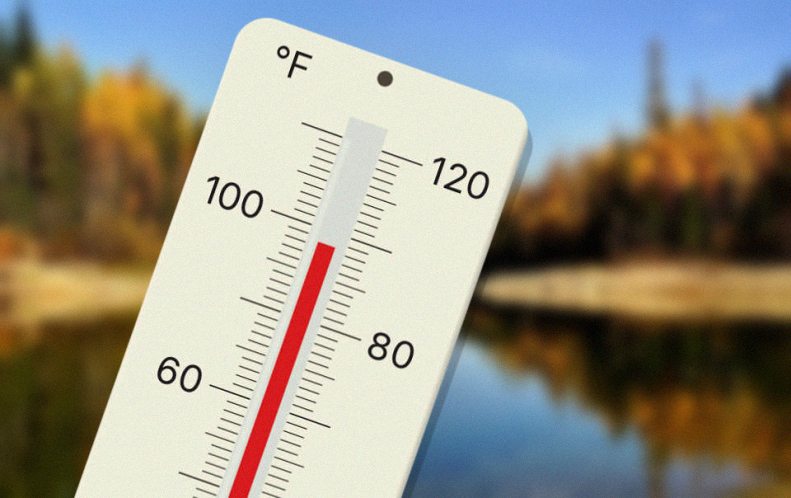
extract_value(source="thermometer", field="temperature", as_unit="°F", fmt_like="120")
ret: 97
